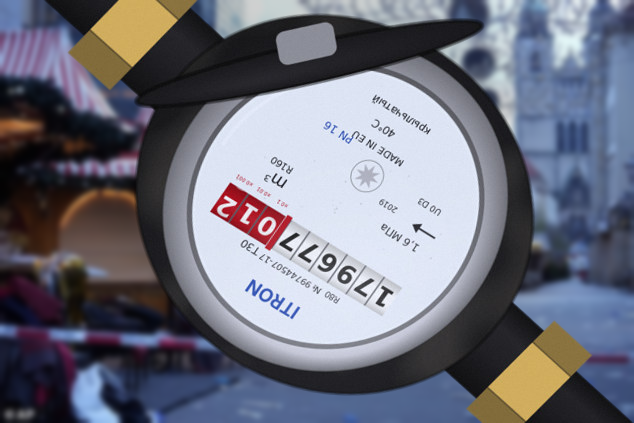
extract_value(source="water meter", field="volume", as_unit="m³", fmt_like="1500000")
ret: 179677.012
